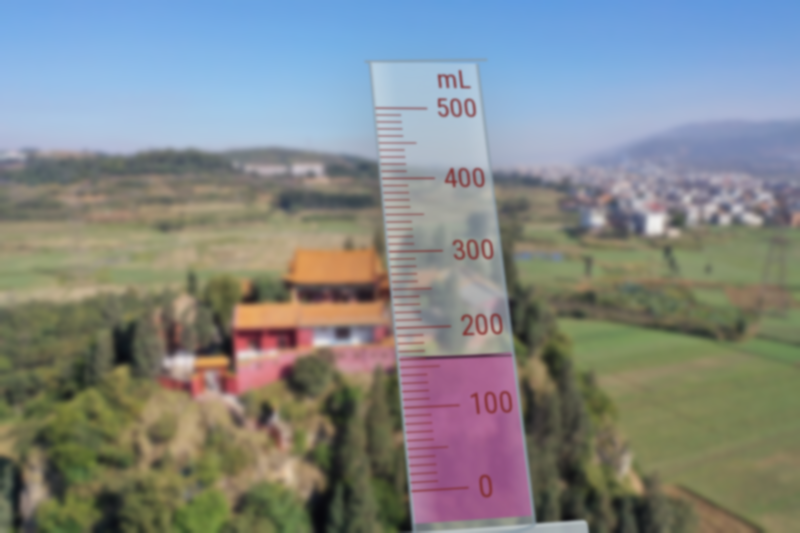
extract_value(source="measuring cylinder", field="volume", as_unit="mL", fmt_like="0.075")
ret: 160
